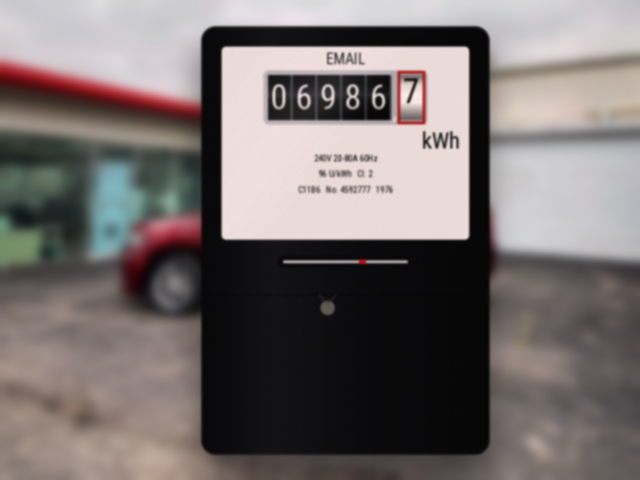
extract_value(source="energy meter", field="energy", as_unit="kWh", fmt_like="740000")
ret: 6986.7
